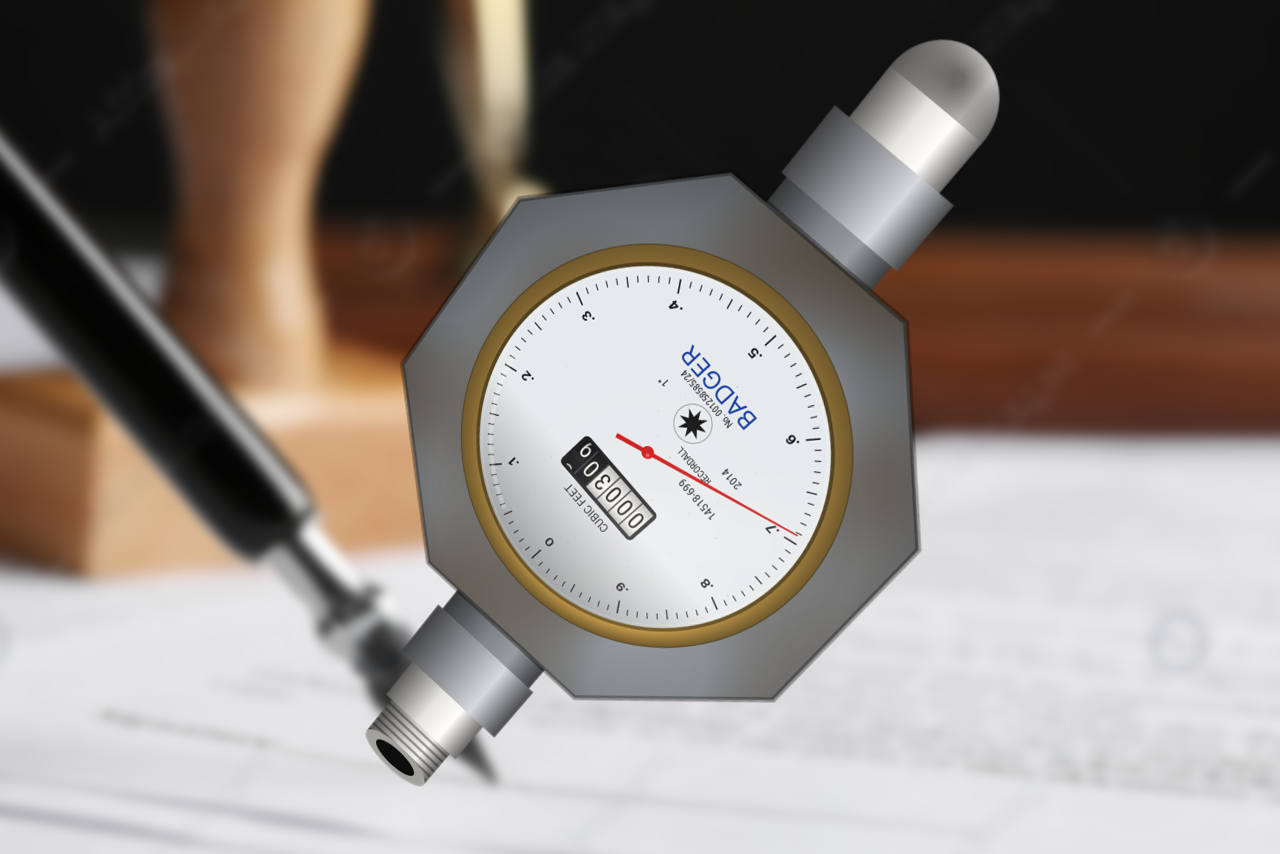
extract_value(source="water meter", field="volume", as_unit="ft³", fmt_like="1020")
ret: 308.69
